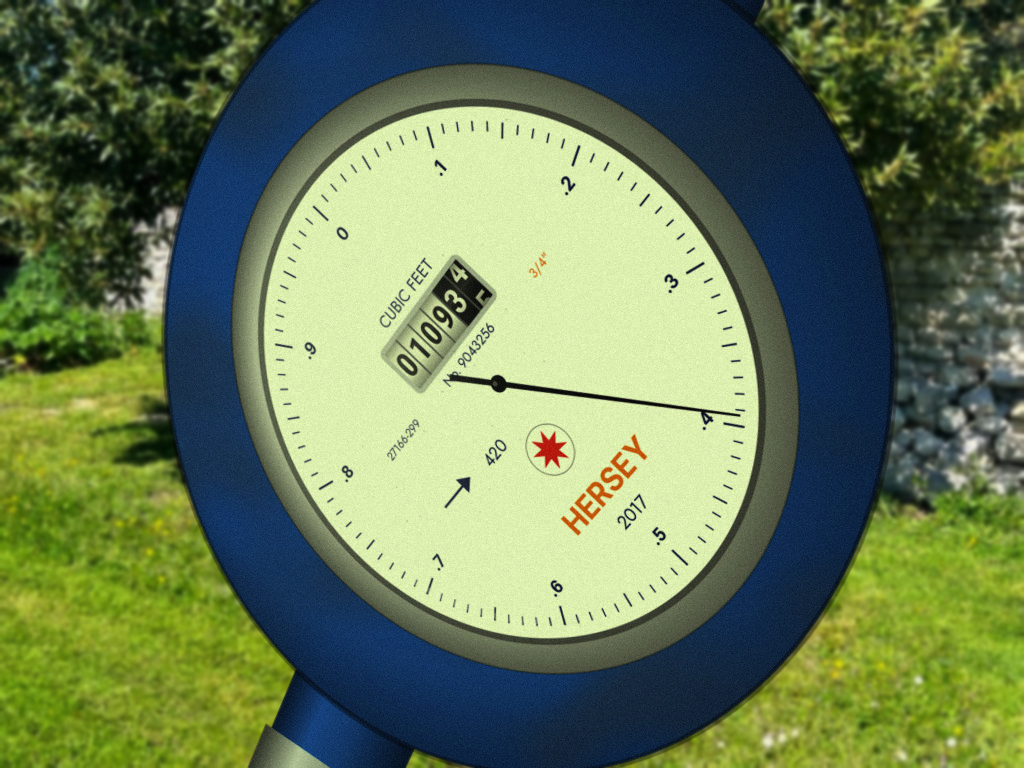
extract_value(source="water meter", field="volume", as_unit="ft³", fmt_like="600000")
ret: 10934.39
